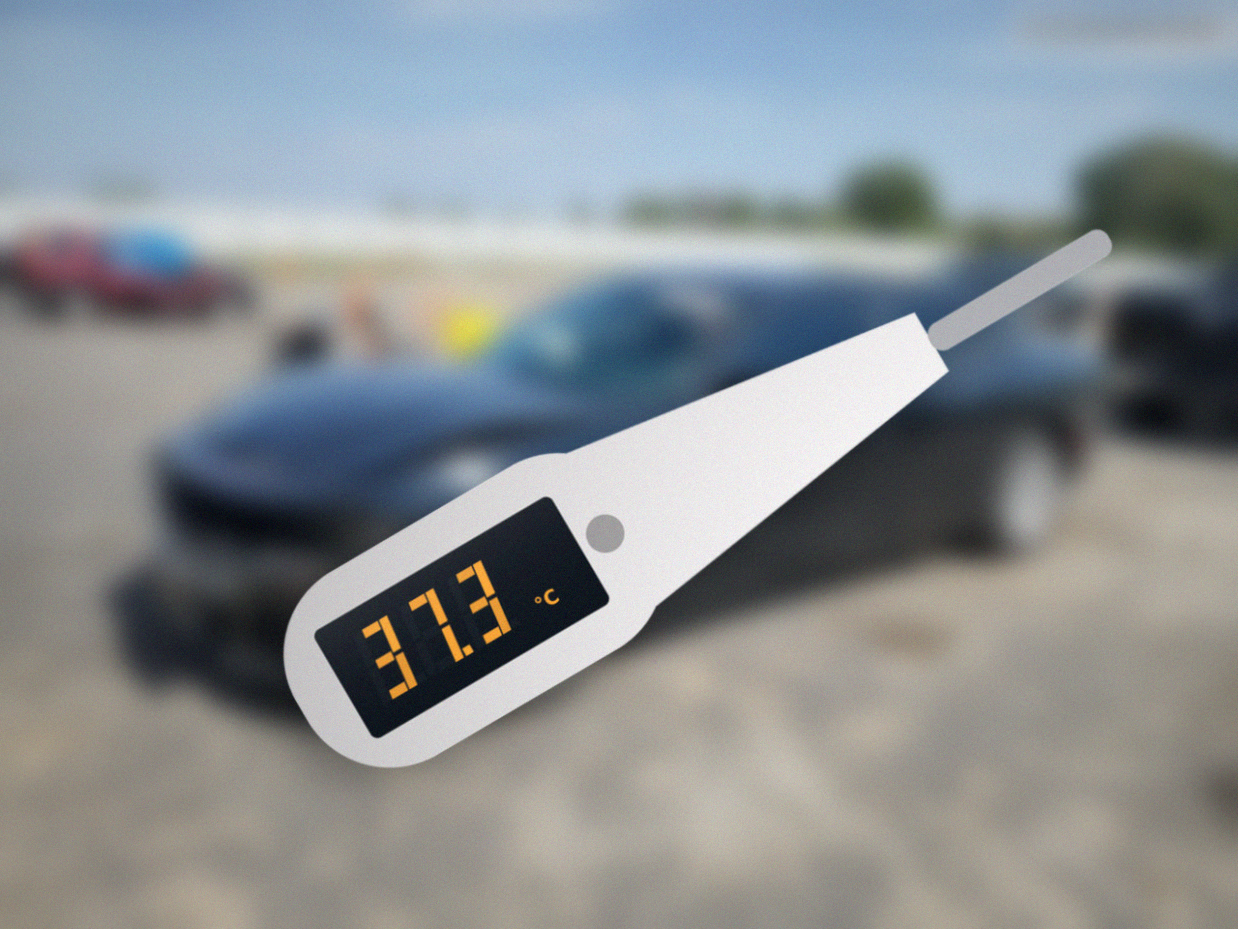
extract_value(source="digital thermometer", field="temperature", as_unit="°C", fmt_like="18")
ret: 37.3
